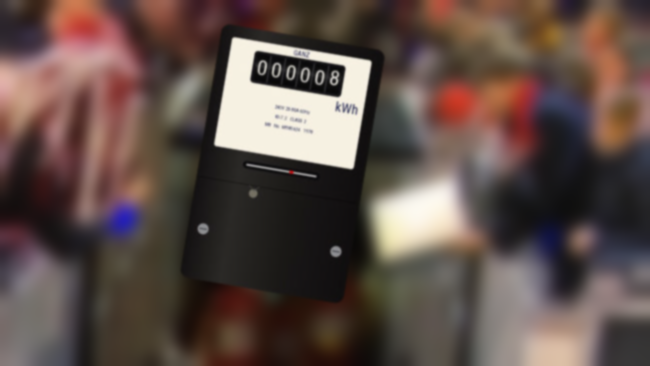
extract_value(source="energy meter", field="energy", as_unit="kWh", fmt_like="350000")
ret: 8
